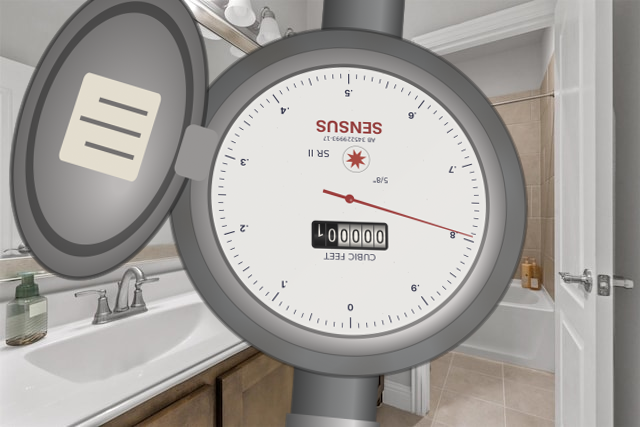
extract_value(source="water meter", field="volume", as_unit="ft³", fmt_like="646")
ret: 0.79
